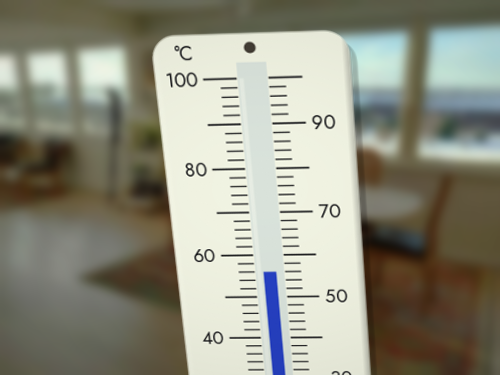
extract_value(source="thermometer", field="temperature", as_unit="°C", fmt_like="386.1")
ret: 56
